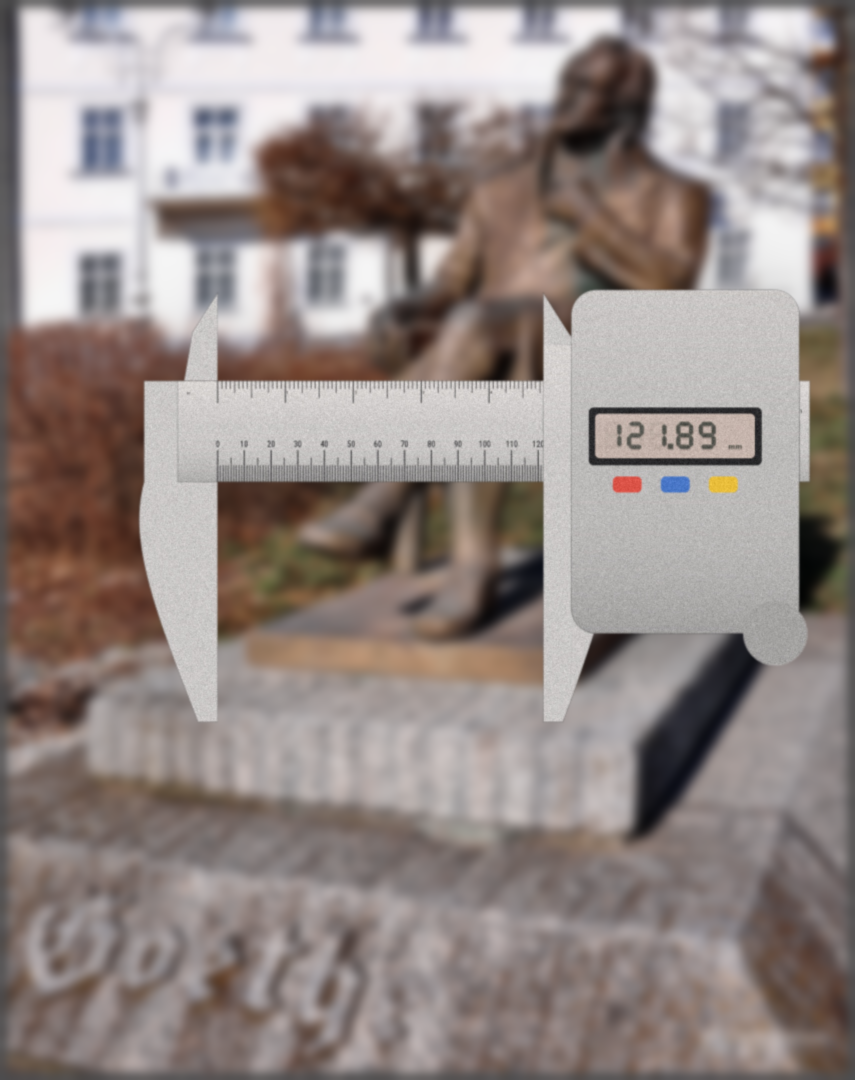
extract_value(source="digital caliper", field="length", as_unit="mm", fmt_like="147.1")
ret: 121.89
